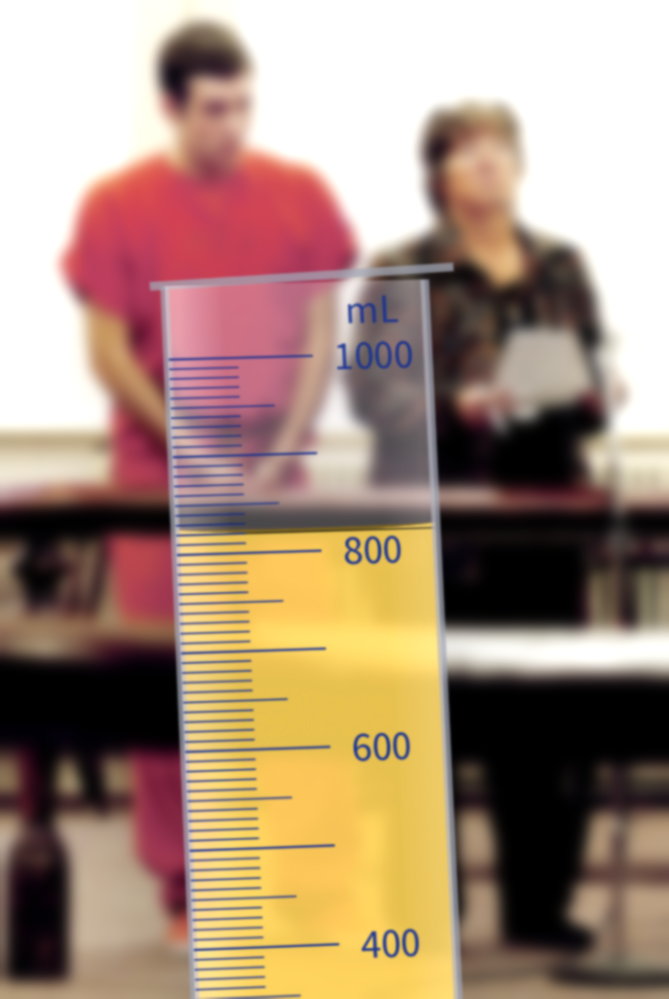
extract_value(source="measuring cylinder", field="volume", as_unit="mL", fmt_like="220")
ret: 820
